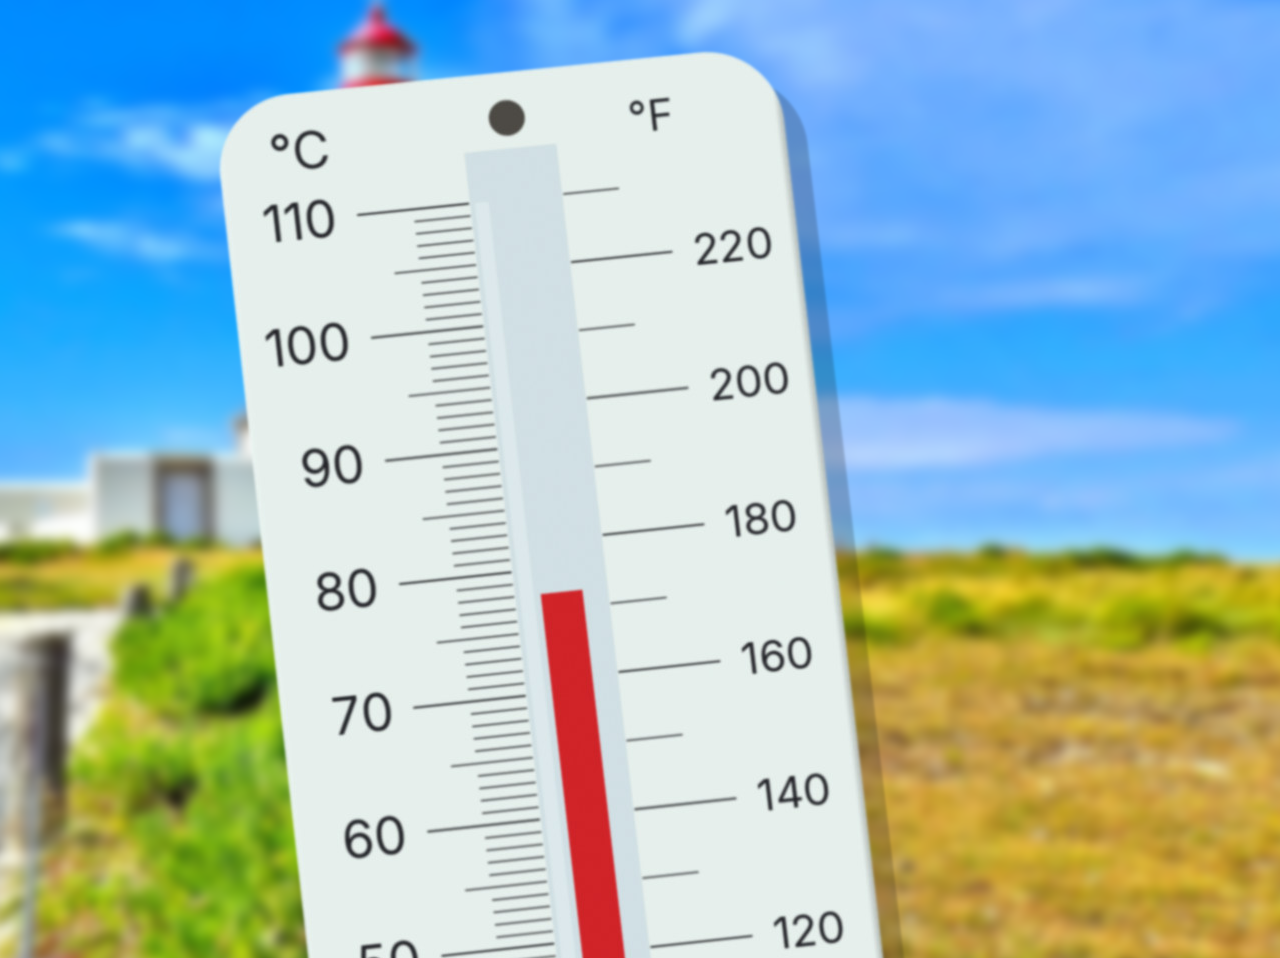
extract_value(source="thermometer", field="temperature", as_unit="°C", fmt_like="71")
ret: 78
